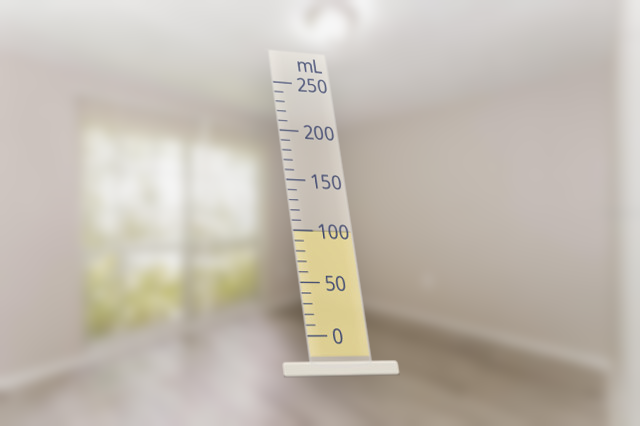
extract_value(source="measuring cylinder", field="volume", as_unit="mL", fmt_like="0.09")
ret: 100
